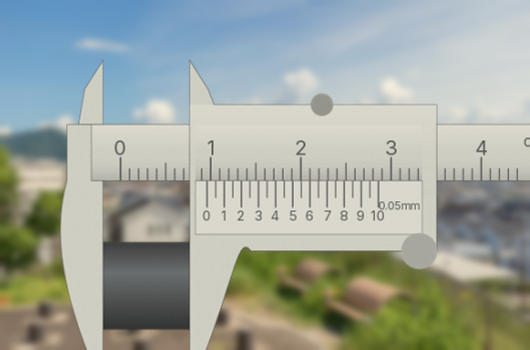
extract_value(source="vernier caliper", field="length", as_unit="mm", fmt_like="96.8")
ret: 9.6
